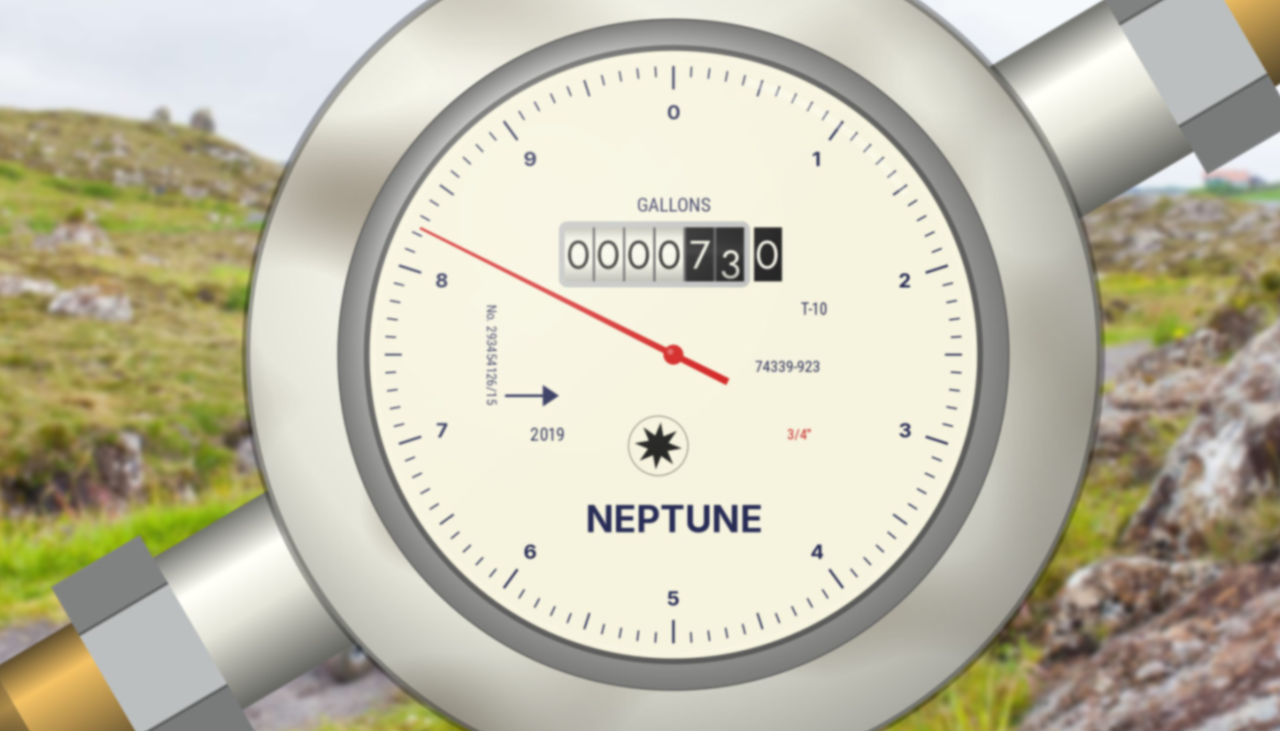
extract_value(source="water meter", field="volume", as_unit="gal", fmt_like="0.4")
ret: 728.2
